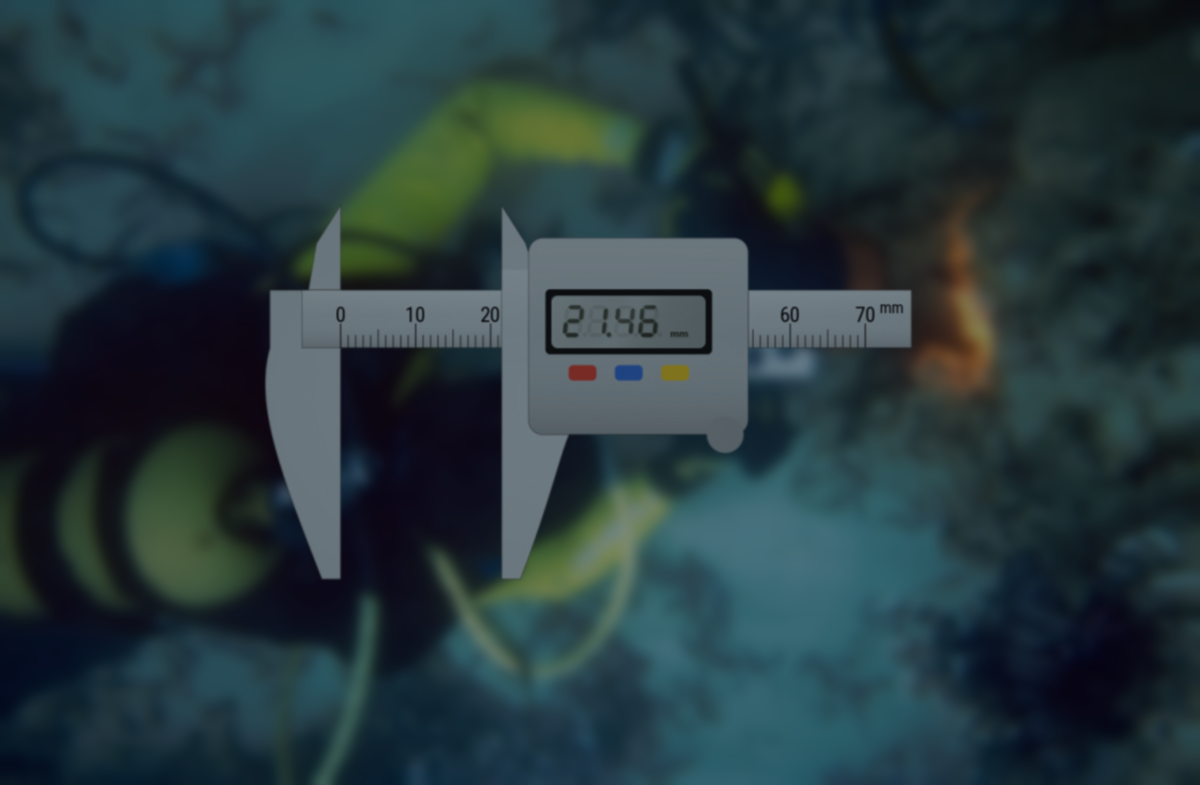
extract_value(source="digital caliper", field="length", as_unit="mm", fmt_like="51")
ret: 21.46
